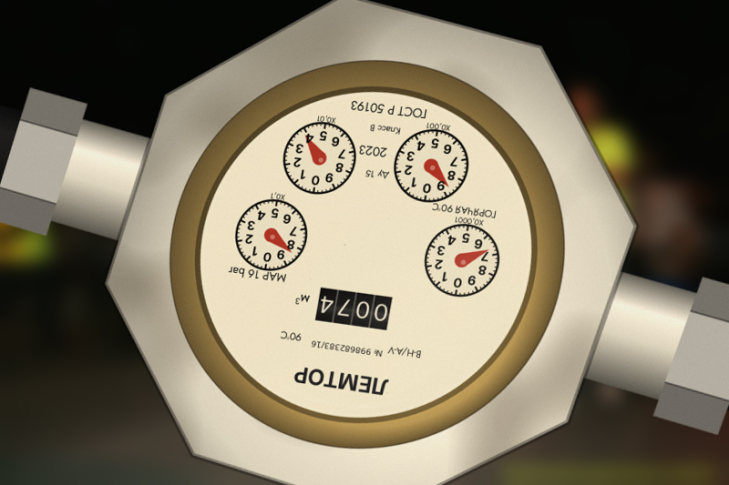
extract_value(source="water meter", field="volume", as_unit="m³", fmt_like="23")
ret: 74.8386
